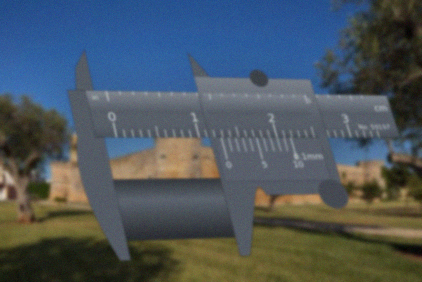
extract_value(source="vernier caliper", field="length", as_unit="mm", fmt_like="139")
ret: 12.8
